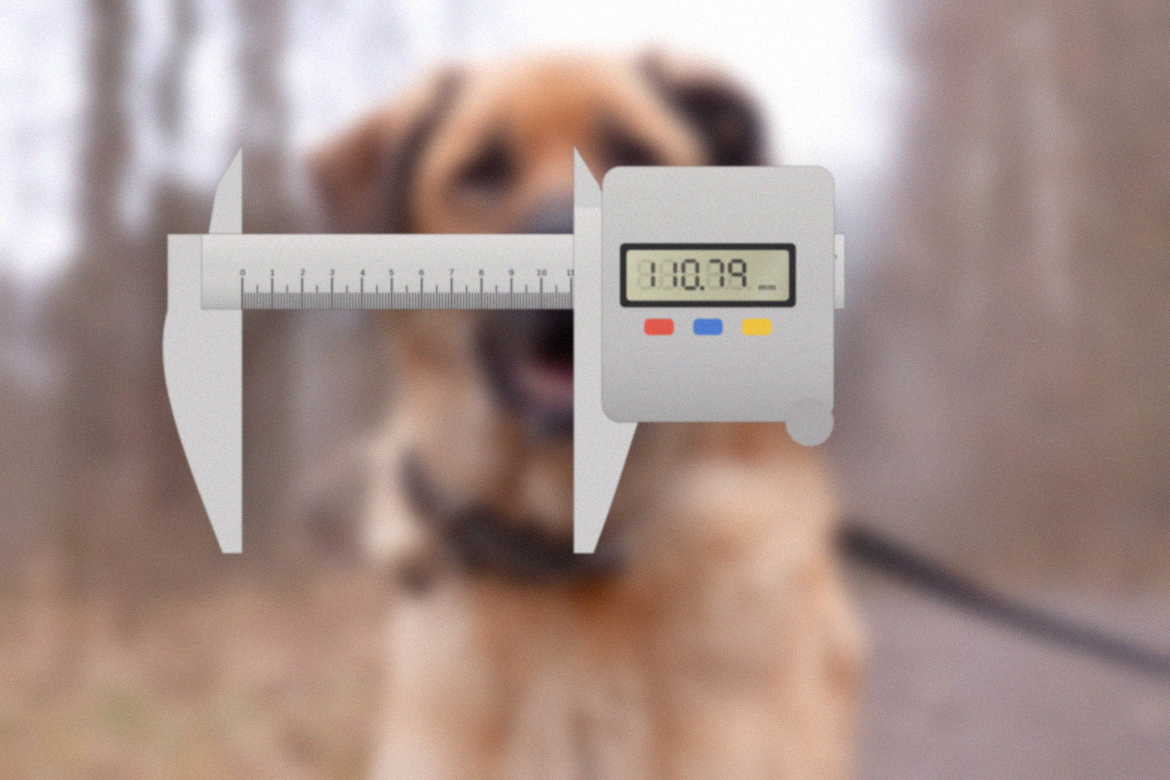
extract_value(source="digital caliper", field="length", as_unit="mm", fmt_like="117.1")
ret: 110.79
